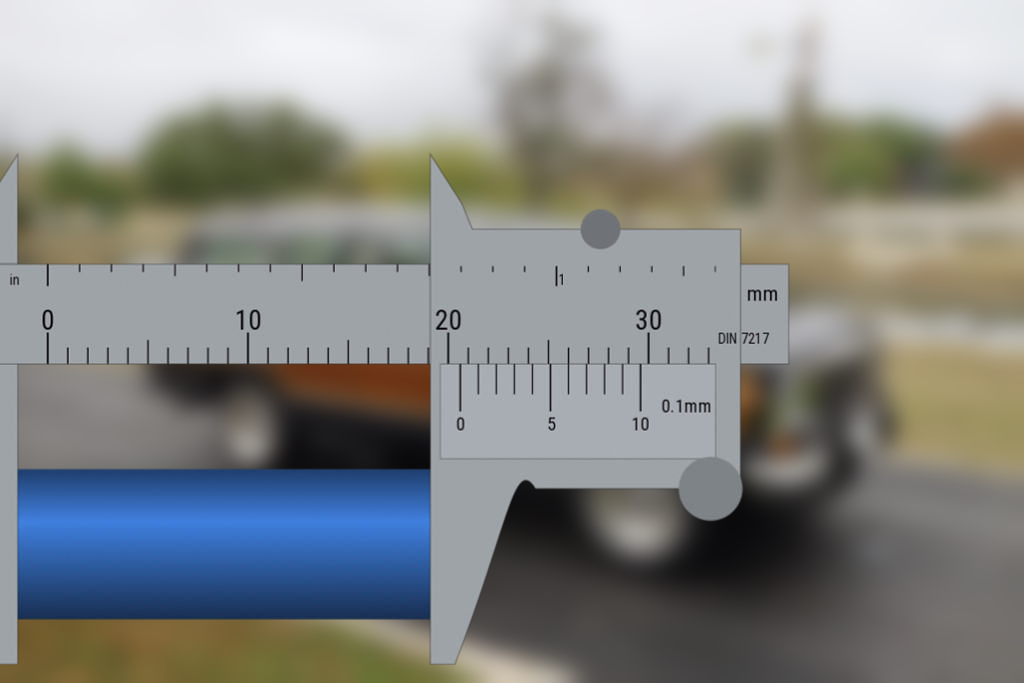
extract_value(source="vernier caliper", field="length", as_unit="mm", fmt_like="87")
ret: 20.6
